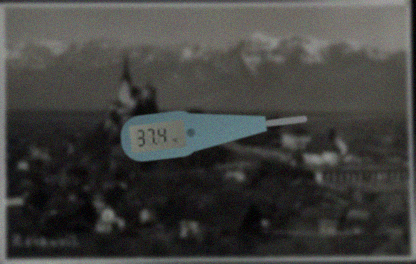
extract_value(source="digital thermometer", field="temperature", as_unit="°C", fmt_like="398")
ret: 37.4
